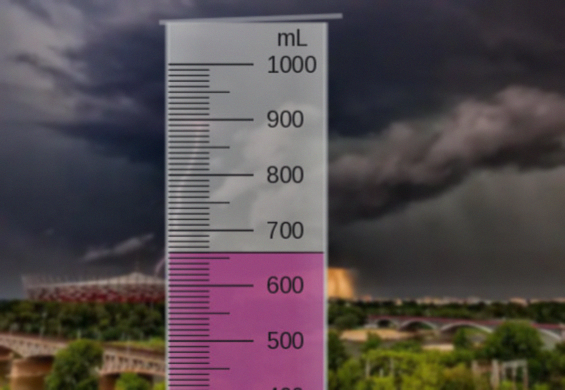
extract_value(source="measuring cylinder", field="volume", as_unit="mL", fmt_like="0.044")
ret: 660
